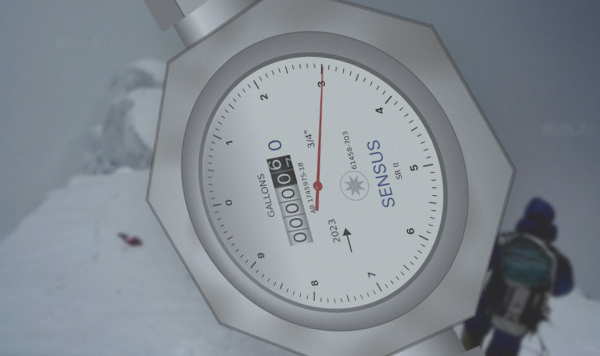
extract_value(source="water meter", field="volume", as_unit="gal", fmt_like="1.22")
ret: 63.0
